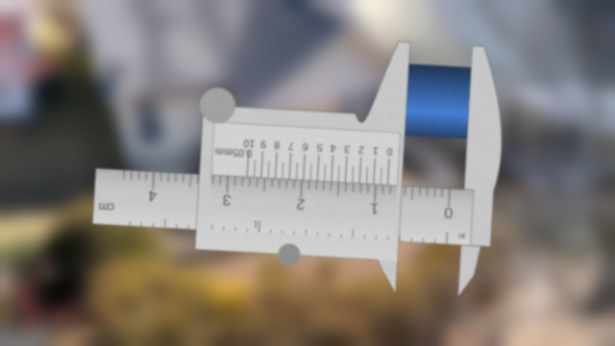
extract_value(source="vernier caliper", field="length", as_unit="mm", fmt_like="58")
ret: 8.4
